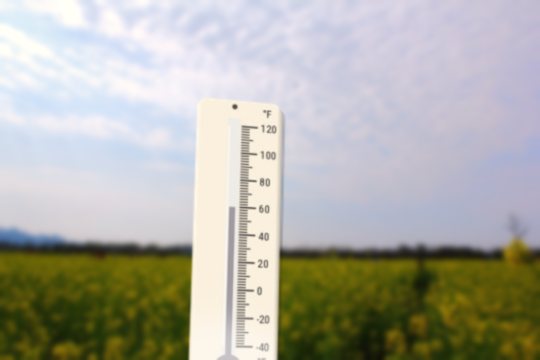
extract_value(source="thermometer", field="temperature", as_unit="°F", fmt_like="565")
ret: 60
